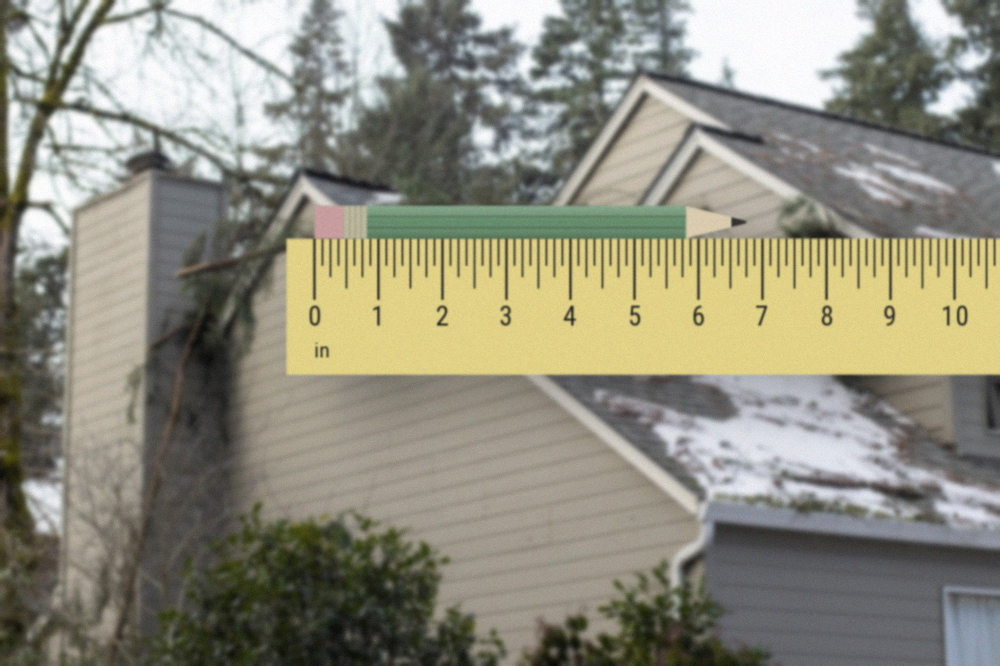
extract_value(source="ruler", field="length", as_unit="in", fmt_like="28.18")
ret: 6.75
